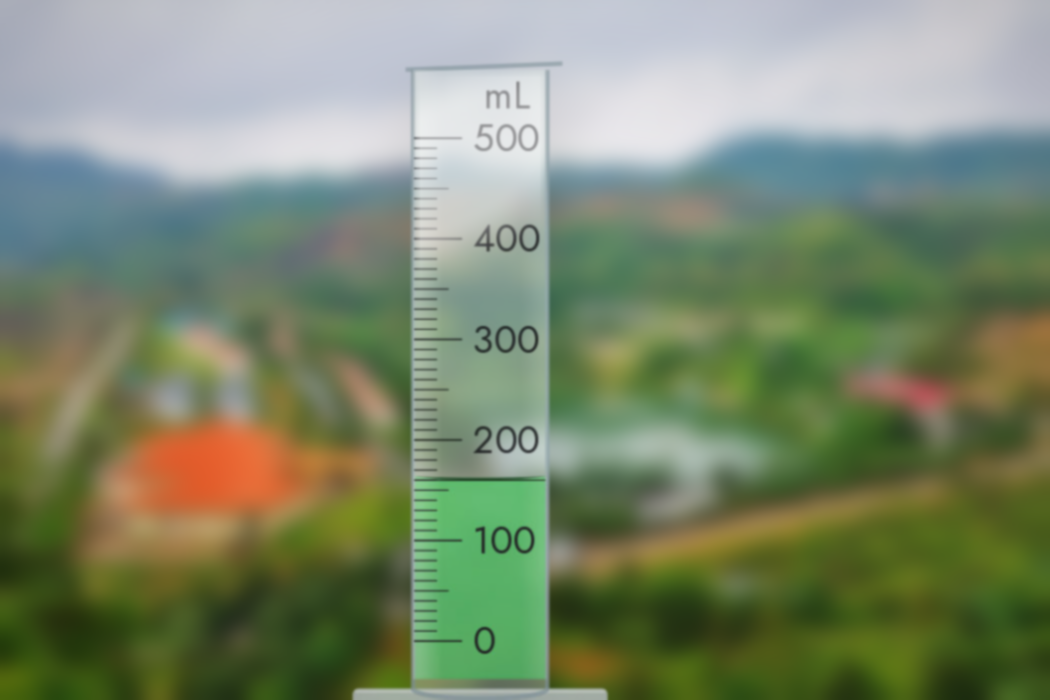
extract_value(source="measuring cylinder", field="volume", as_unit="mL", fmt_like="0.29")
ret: 160
